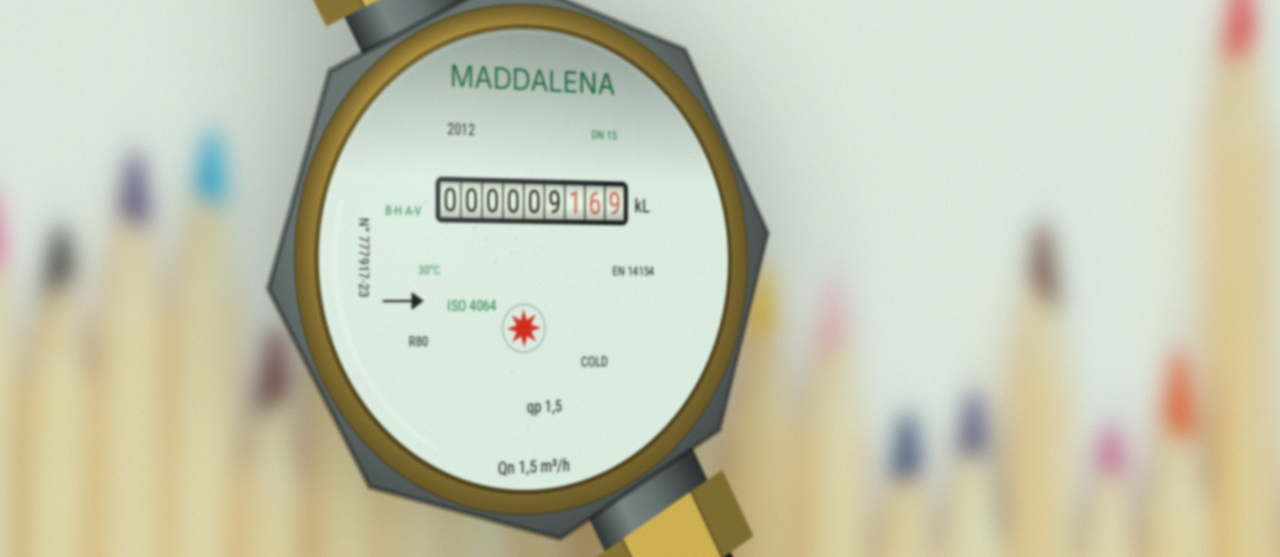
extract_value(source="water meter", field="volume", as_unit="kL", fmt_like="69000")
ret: 9.169
